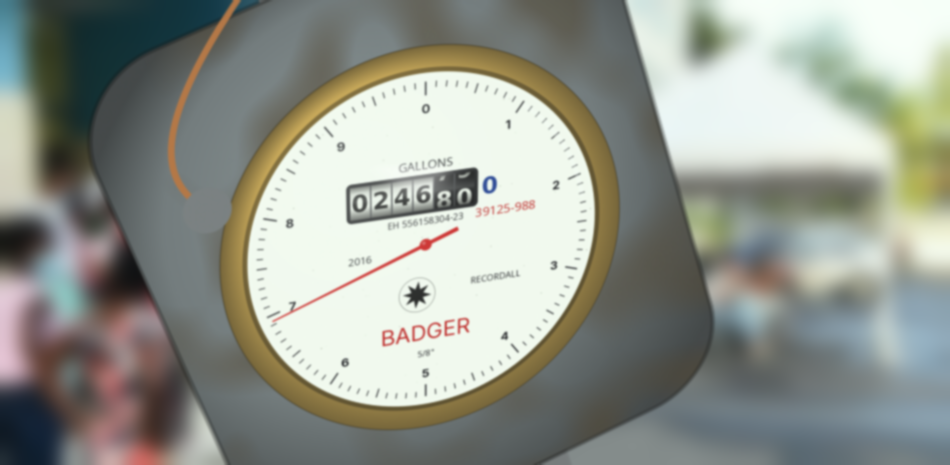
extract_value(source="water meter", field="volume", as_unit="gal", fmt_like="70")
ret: 246796.9
